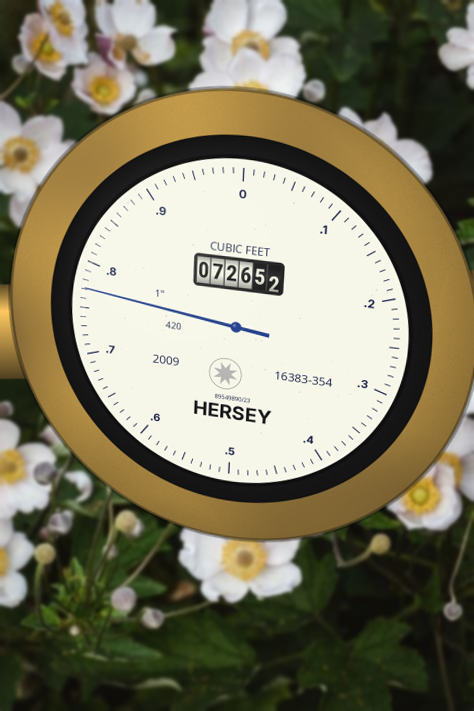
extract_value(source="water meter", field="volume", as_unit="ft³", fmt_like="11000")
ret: 72651.77
